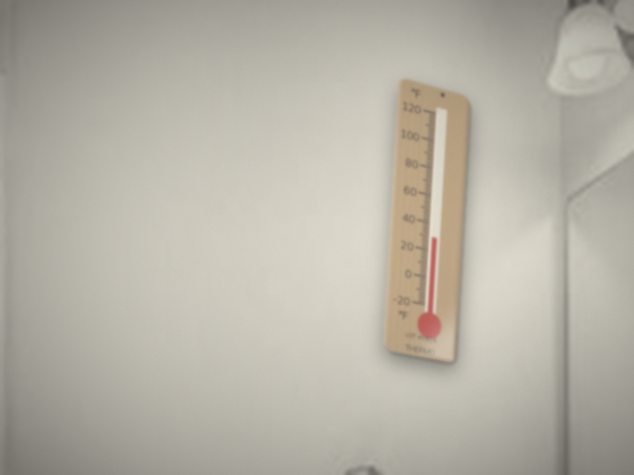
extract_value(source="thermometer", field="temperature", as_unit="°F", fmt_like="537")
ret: 30
